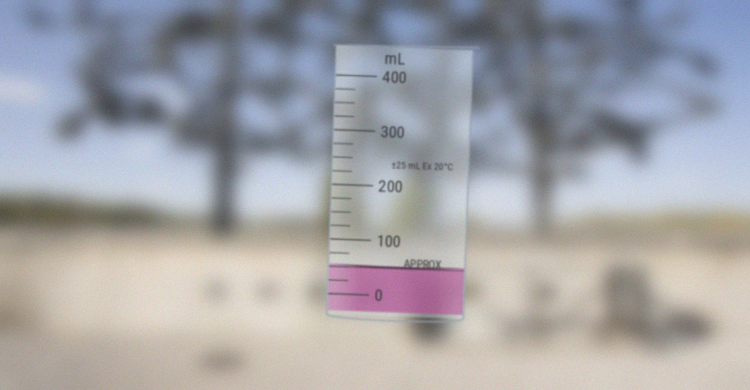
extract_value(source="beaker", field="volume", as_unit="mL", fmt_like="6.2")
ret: 50
